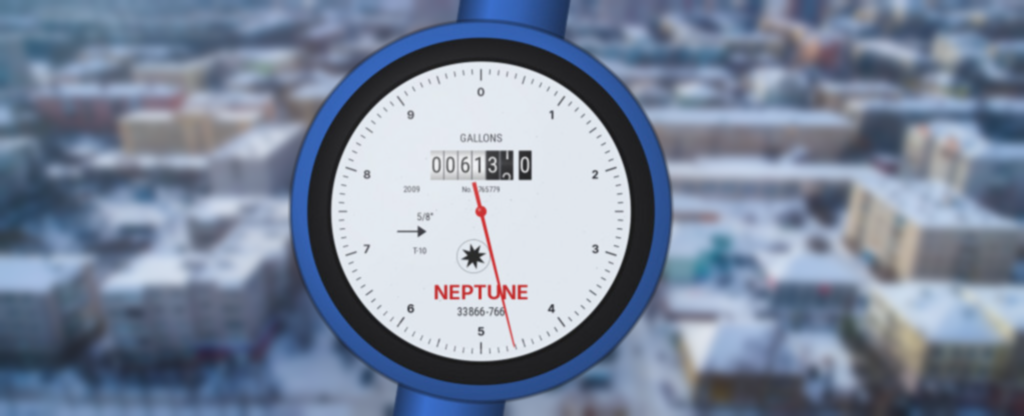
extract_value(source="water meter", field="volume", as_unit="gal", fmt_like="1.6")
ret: 61314.6
